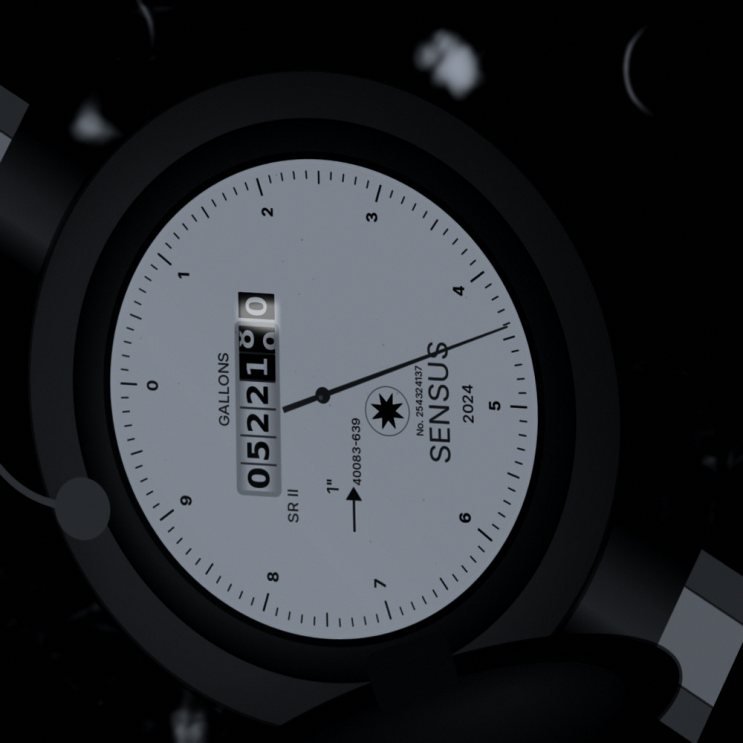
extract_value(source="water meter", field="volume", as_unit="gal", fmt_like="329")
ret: 522184.4
